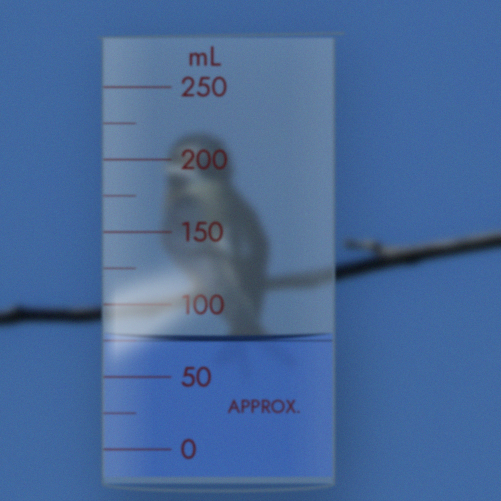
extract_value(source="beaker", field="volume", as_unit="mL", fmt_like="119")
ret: 75
